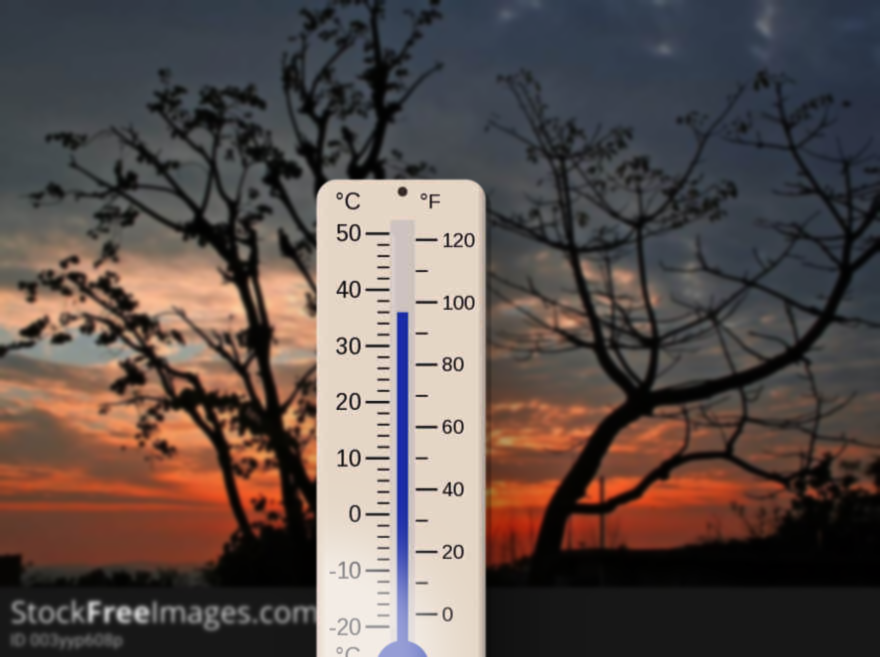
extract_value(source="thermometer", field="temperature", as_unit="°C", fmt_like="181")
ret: 36
